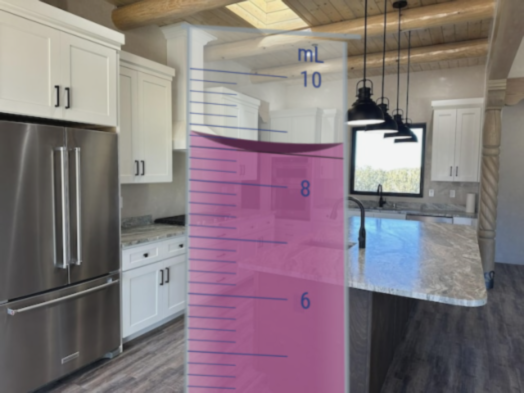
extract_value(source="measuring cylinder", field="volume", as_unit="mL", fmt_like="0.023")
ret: 8.6
